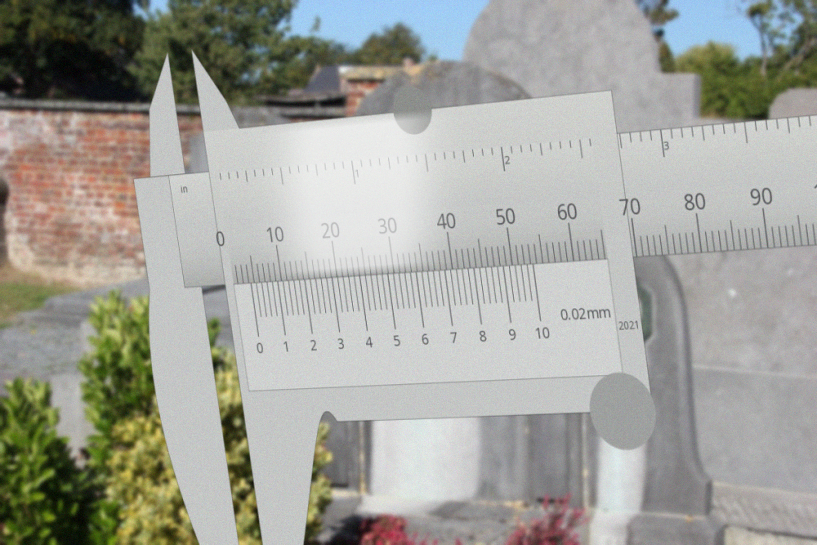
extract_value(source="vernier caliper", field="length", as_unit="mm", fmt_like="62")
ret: 4.4
